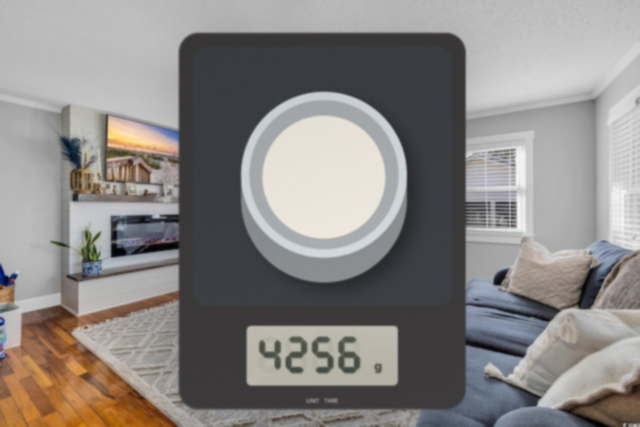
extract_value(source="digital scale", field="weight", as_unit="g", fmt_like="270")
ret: 4256
